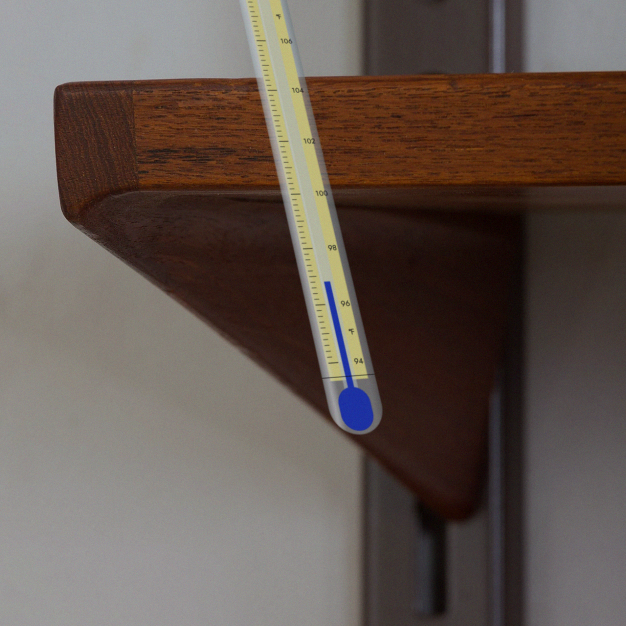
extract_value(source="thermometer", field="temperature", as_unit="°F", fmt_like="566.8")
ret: 96.8
